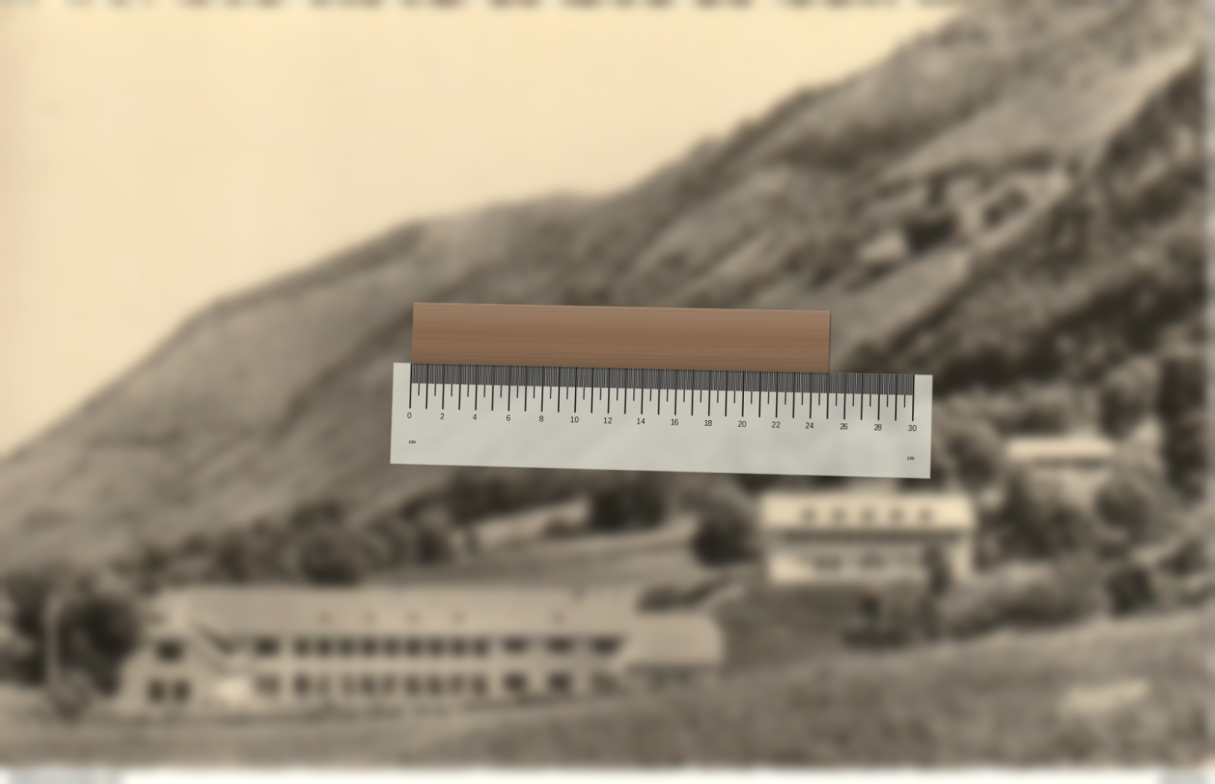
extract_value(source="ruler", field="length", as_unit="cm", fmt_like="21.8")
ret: 25
